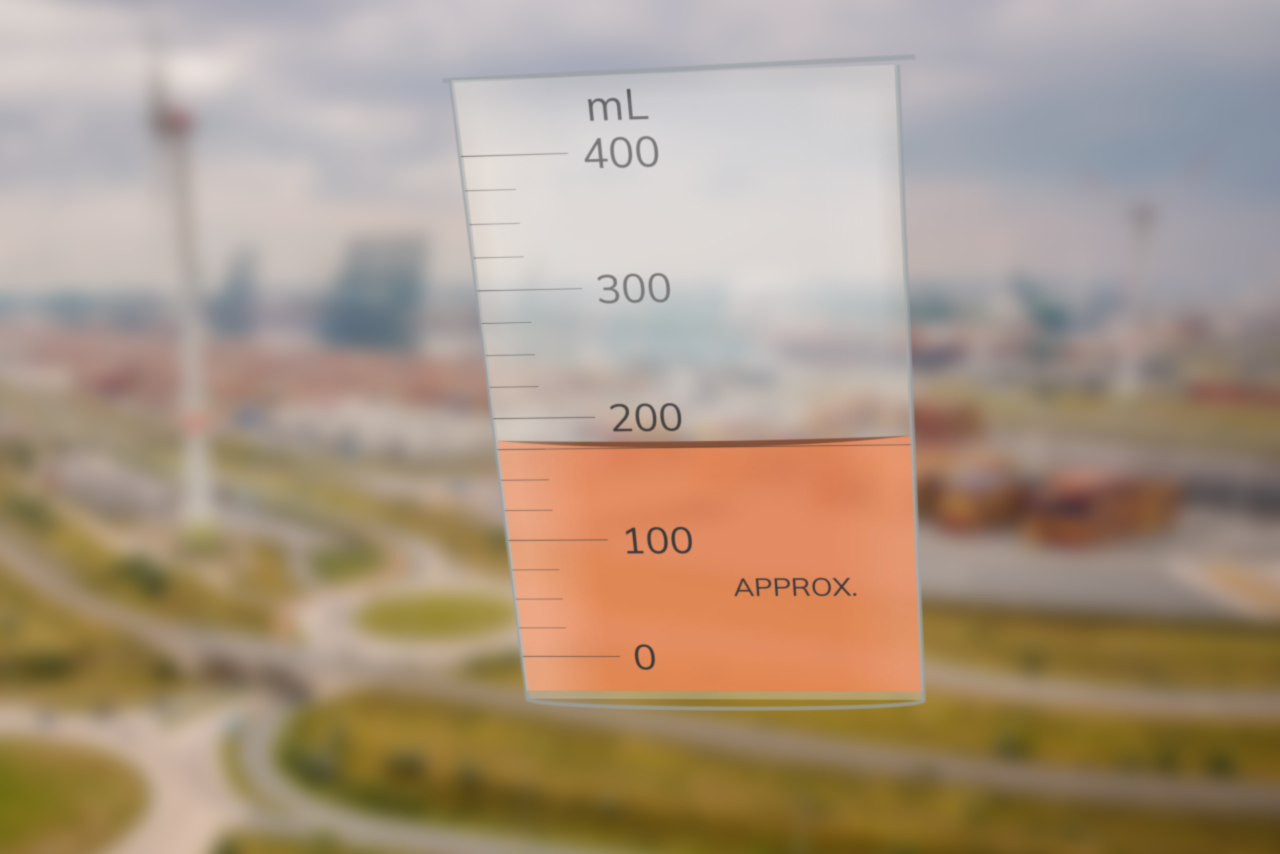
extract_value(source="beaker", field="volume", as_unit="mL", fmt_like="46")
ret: 175
